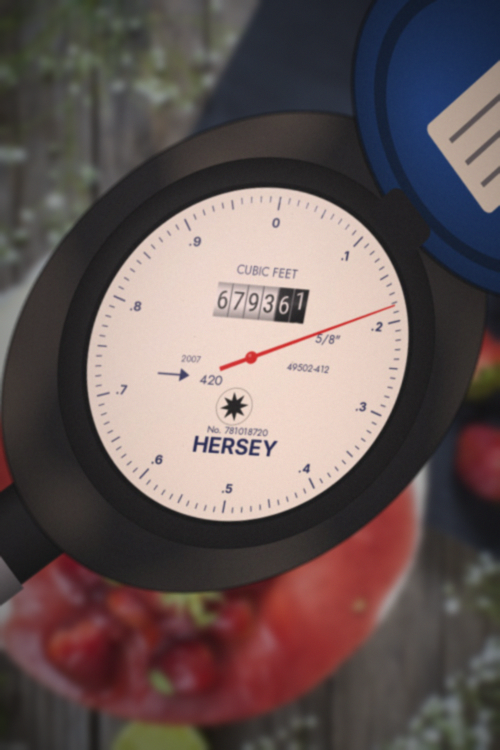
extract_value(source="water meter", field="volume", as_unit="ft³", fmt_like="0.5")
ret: 679361.18
